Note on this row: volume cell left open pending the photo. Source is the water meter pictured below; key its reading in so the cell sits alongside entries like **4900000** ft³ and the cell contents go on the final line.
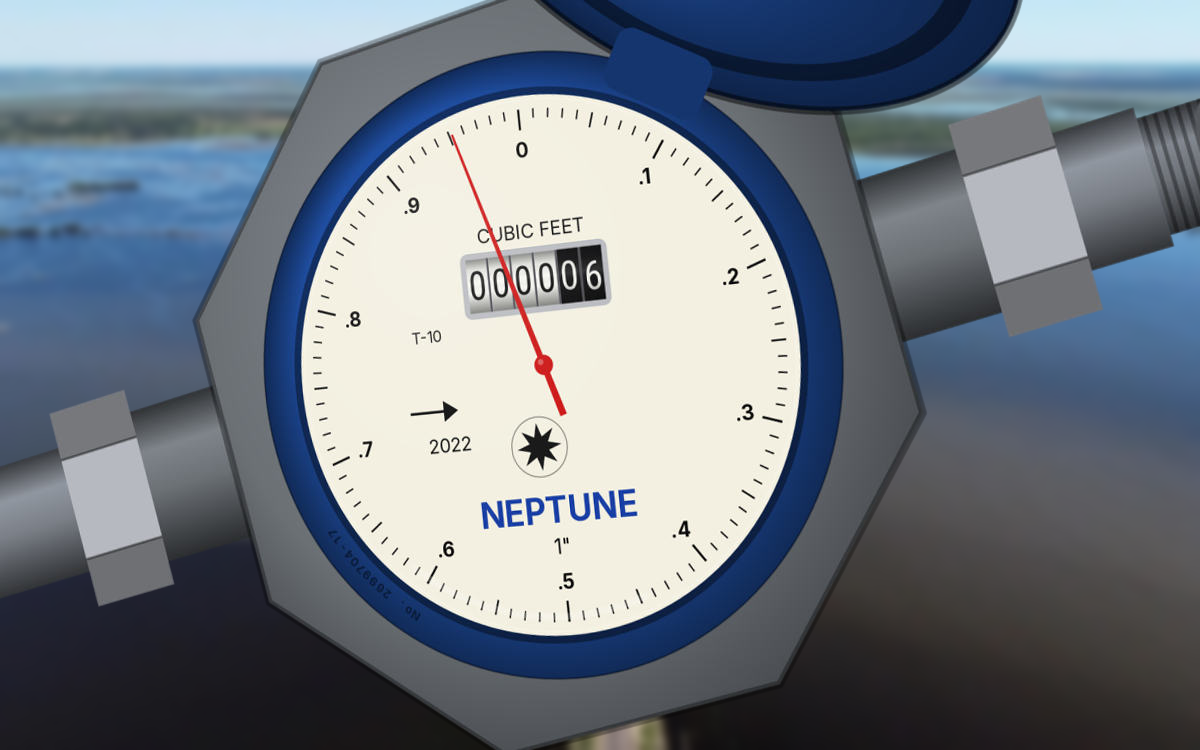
**5.95** ft³
